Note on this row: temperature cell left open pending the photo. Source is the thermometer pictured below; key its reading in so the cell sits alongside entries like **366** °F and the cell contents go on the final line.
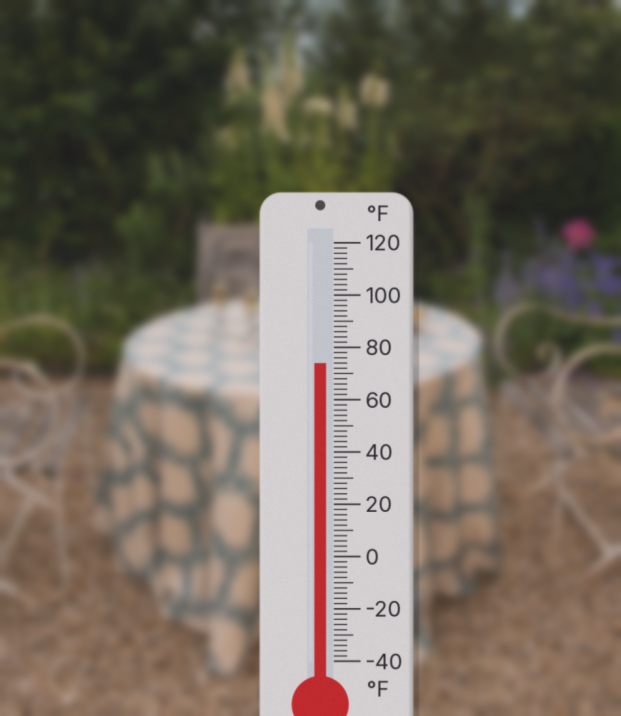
**74** °F
